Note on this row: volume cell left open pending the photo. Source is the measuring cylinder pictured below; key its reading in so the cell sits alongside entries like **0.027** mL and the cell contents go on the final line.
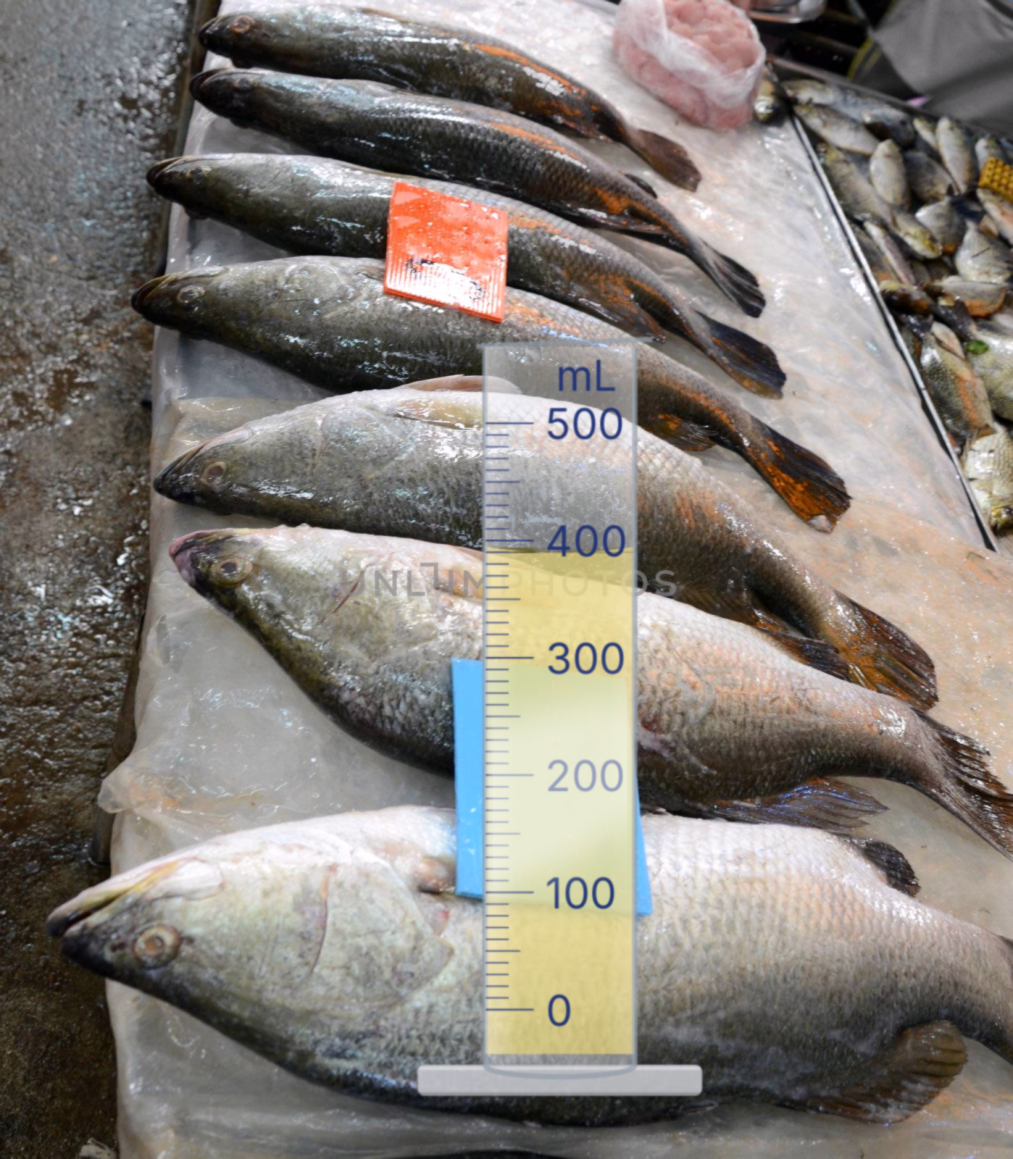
**390** mL
